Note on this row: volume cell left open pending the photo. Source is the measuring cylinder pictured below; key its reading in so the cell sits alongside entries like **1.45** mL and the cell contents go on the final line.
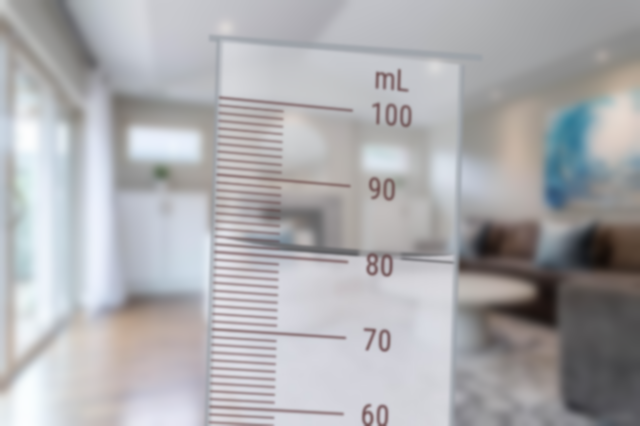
**81** mL
